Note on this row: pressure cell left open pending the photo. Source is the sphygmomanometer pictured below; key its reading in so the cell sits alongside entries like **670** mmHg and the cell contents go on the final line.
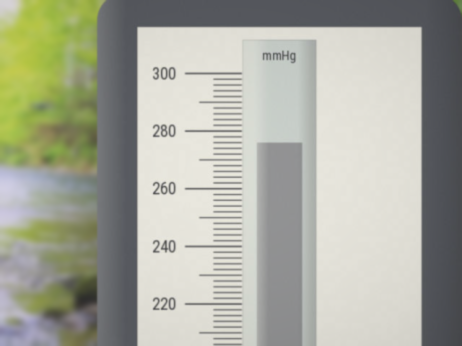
**276** mmHg
